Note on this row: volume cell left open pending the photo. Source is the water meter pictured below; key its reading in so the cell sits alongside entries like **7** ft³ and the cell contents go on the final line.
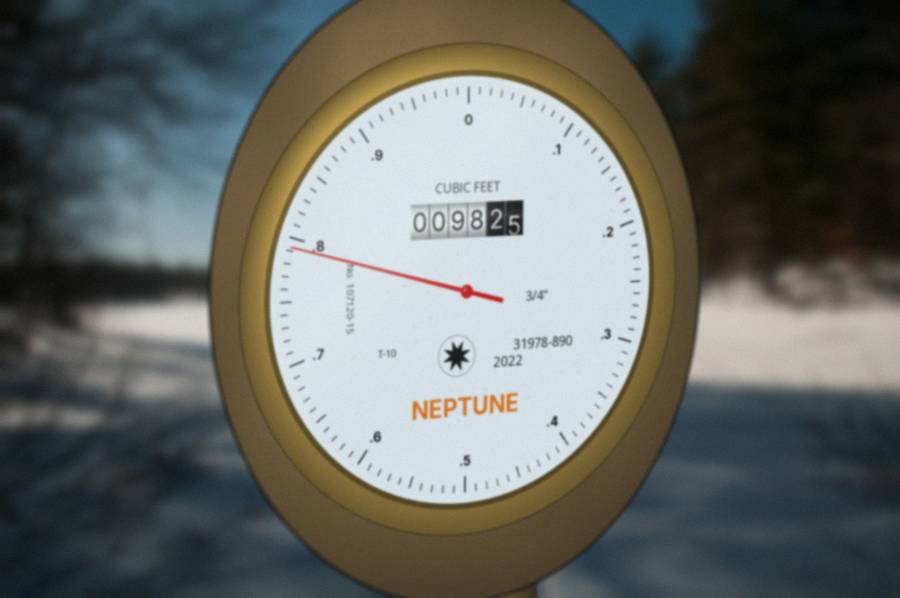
**9824.79** ft³
